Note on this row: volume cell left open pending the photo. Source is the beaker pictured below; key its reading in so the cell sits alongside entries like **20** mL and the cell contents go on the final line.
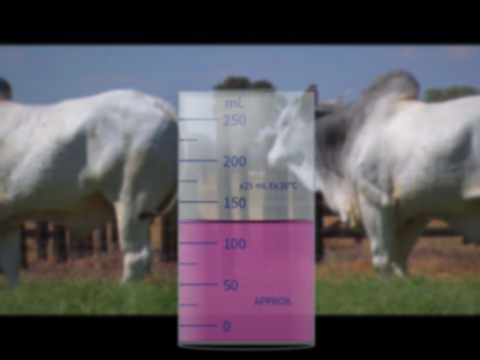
**125** mL
